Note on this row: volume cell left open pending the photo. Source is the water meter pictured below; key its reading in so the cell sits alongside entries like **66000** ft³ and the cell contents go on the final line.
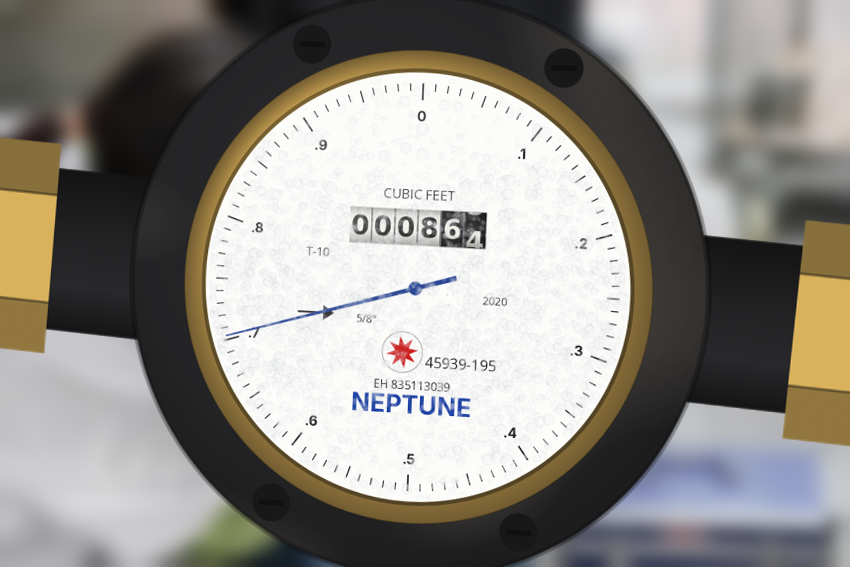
**863.70** ft³
